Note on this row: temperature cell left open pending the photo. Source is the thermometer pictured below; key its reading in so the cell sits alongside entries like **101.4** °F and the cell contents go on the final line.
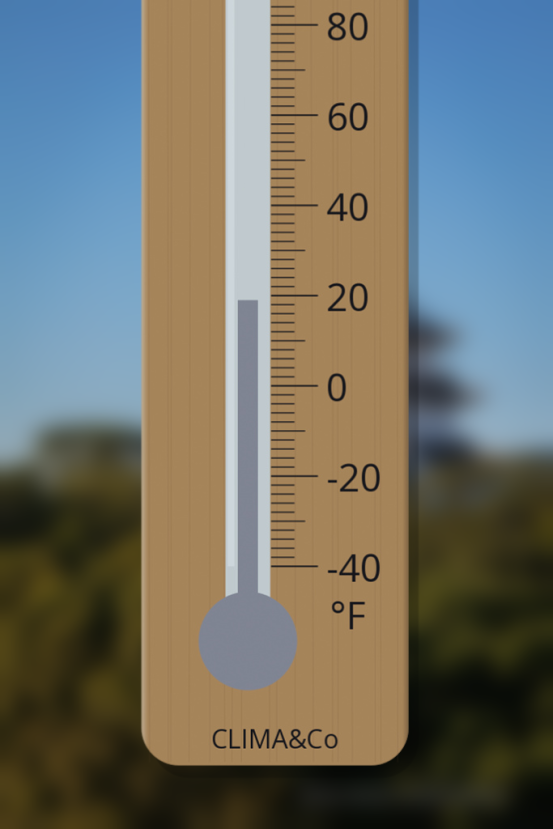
**19** °F
